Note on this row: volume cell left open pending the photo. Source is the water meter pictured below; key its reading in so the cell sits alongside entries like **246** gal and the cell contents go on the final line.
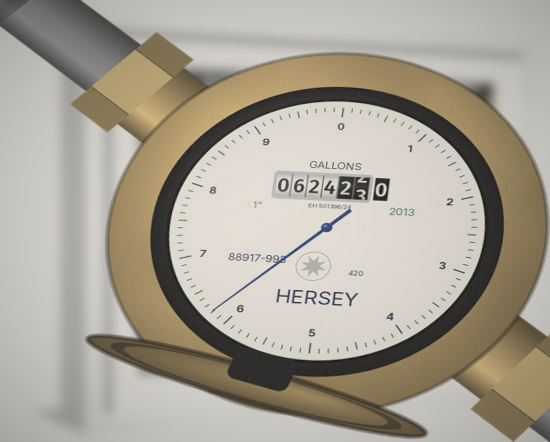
**624226.2** gal
